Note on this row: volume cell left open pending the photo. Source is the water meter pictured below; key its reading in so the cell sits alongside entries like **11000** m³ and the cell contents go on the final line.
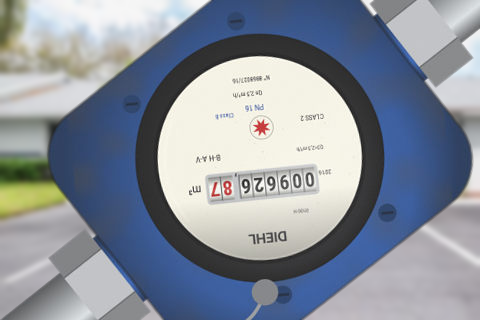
**9626.87** m³
